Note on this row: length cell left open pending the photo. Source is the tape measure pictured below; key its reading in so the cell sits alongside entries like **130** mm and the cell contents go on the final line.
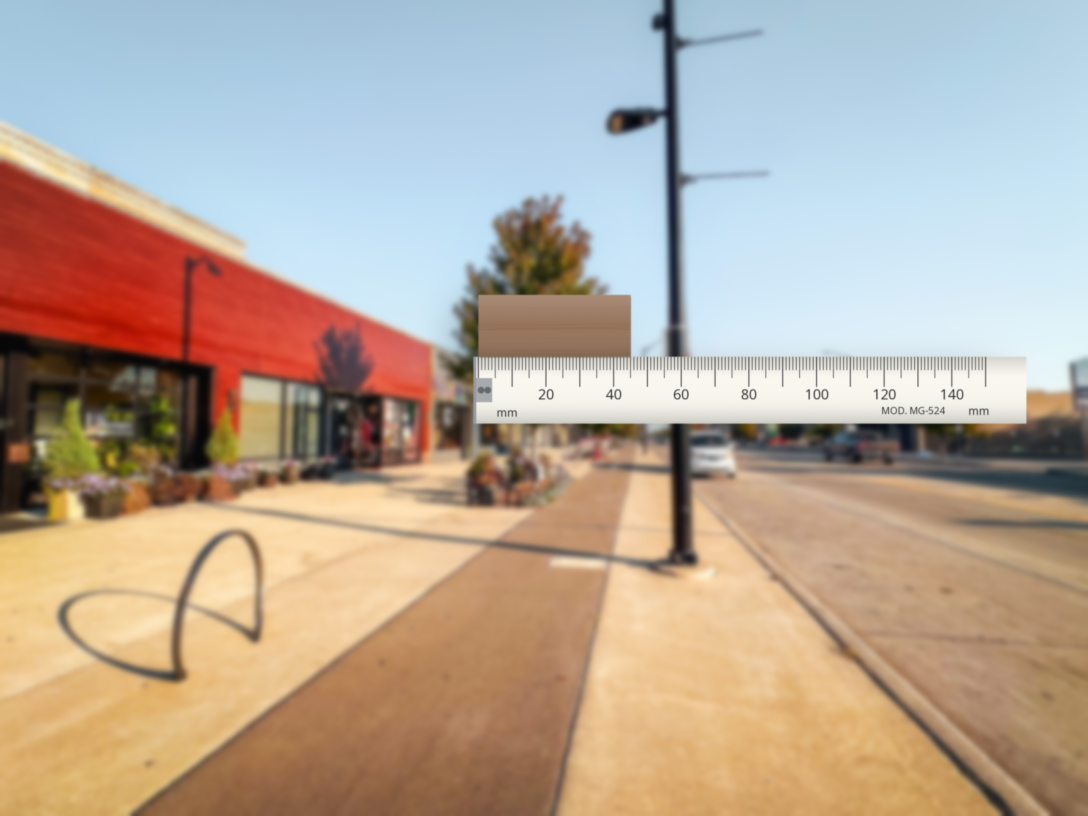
**45** mm
